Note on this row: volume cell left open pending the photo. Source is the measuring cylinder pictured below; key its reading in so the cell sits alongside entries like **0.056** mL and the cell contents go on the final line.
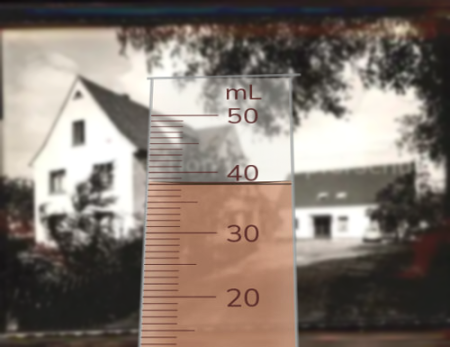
**38** mL
